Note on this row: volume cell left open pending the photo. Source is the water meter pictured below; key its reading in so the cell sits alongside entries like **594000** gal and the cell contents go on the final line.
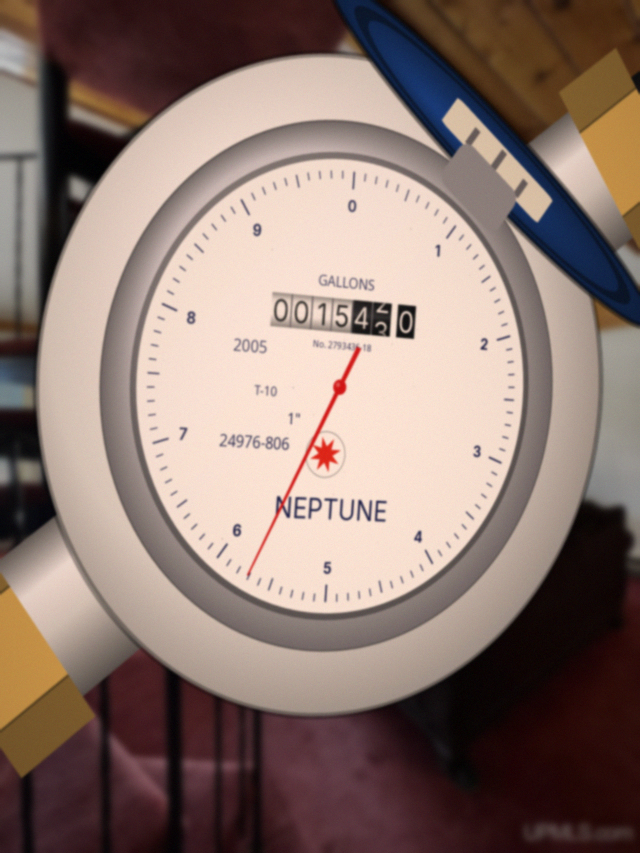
**15425.7** gal
